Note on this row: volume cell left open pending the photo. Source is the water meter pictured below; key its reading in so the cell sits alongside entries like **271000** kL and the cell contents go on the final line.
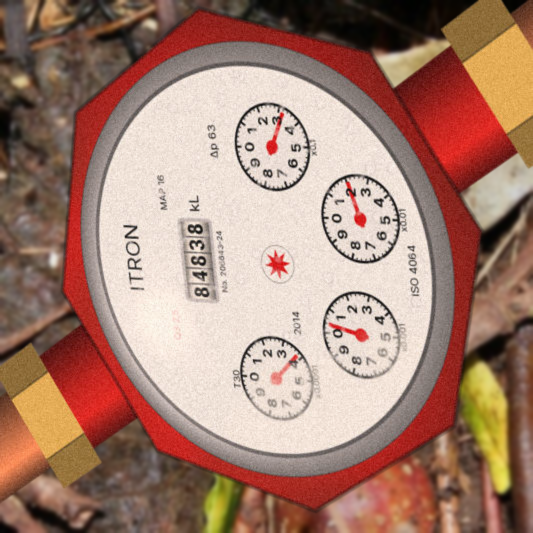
**84838.3203** kL
